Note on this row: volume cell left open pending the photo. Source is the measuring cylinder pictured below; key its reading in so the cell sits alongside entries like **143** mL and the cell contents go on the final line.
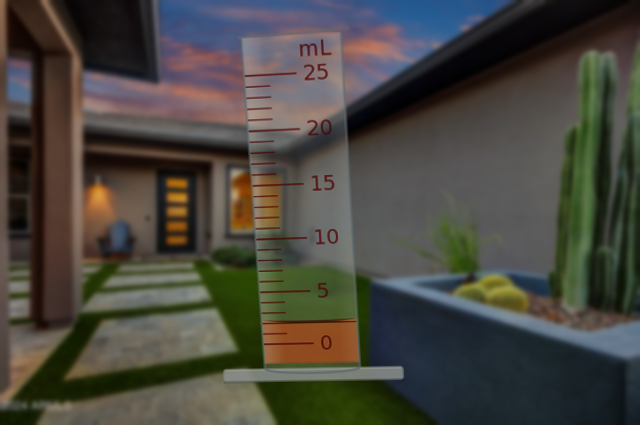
**2** mL
